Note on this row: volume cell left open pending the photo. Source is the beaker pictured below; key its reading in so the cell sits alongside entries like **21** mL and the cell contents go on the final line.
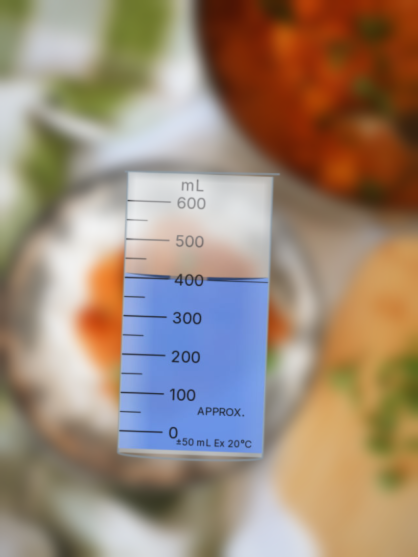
**400** mL
